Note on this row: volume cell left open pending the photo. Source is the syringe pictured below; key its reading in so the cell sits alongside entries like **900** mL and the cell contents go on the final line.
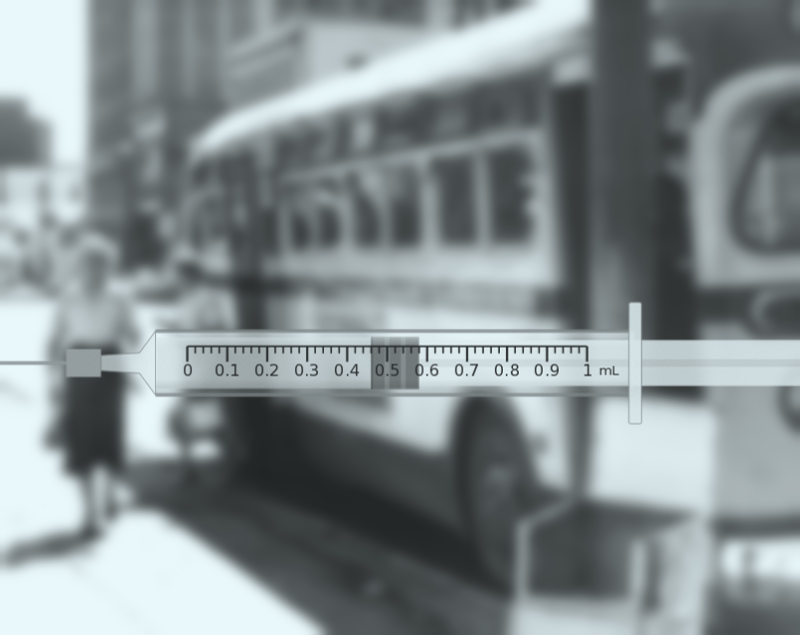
**0.46** mL
